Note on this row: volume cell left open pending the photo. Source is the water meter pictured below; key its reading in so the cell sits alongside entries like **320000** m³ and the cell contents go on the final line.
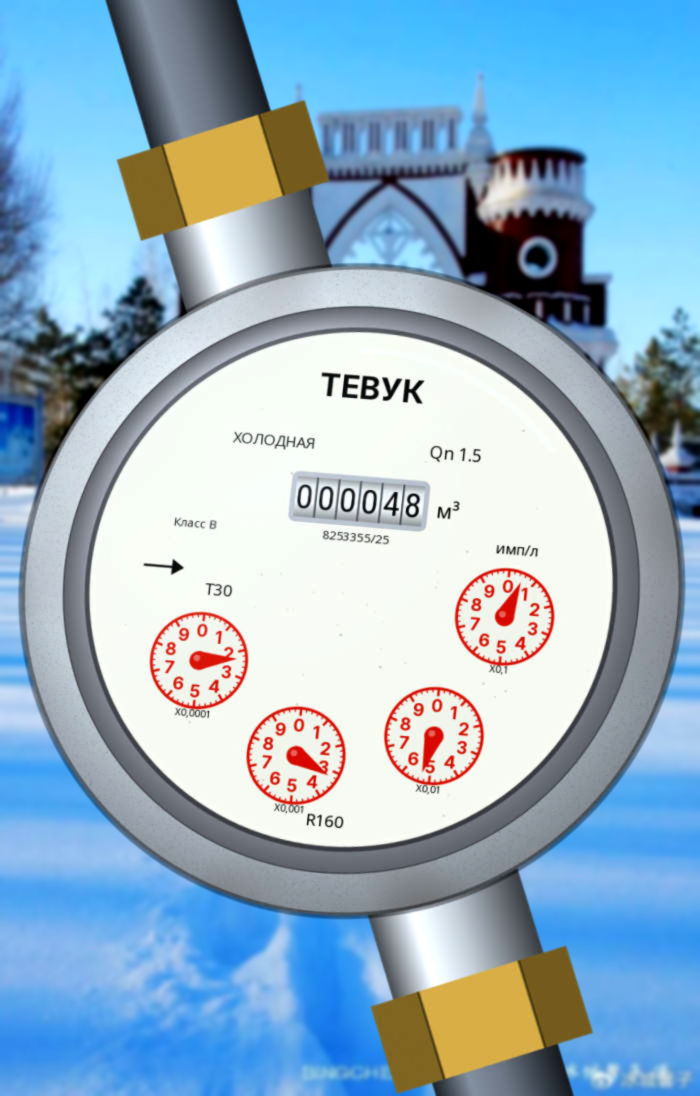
**48.0532** m³
